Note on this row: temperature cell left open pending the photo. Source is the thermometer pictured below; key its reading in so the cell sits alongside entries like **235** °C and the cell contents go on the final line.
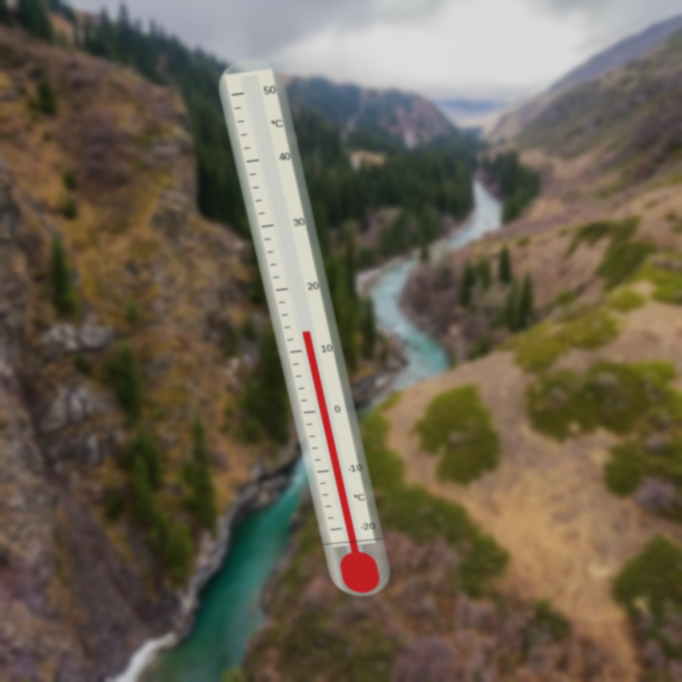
**13** °C
